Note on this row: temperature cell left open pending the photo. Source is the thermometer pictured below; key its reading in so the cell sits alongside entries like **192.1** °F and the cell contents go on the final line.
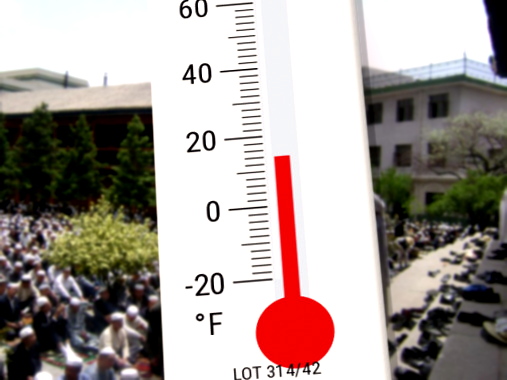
**14** °F
